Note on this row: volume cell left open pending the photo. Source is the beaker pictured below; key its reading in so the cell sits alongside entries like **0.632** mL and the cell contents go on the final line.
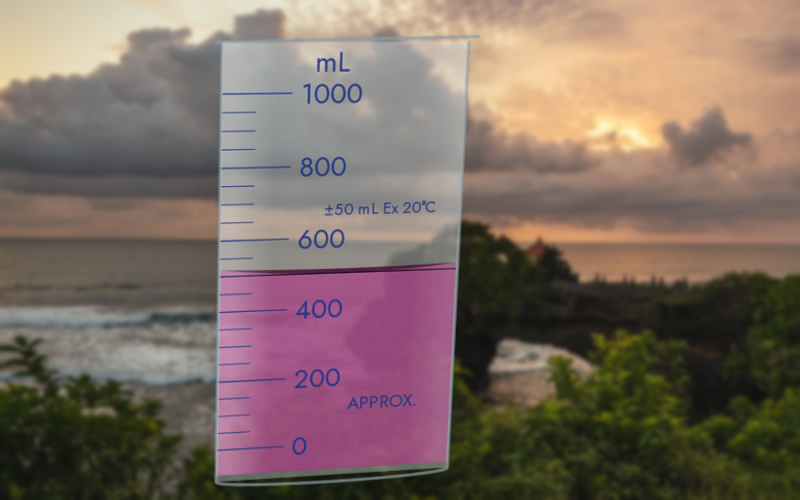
**500** mL
